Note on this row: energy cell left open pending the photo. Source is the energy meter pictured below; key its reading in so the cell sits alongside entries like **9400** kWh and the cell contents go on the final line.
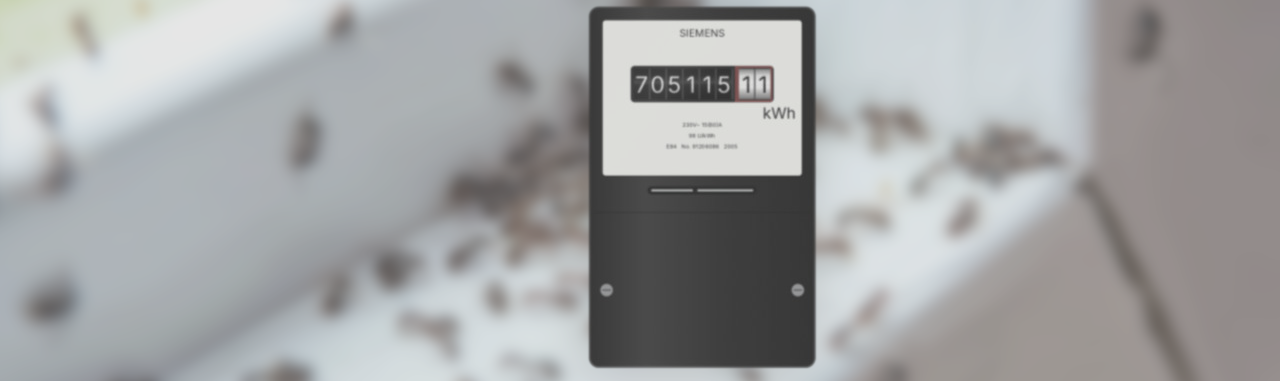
**705115.11** kWh
